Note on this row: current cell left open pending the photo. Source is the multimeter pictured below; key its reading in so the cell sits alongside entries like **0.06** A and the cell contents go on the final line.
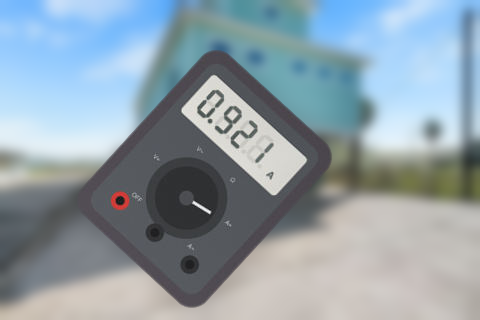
**0.921** A
